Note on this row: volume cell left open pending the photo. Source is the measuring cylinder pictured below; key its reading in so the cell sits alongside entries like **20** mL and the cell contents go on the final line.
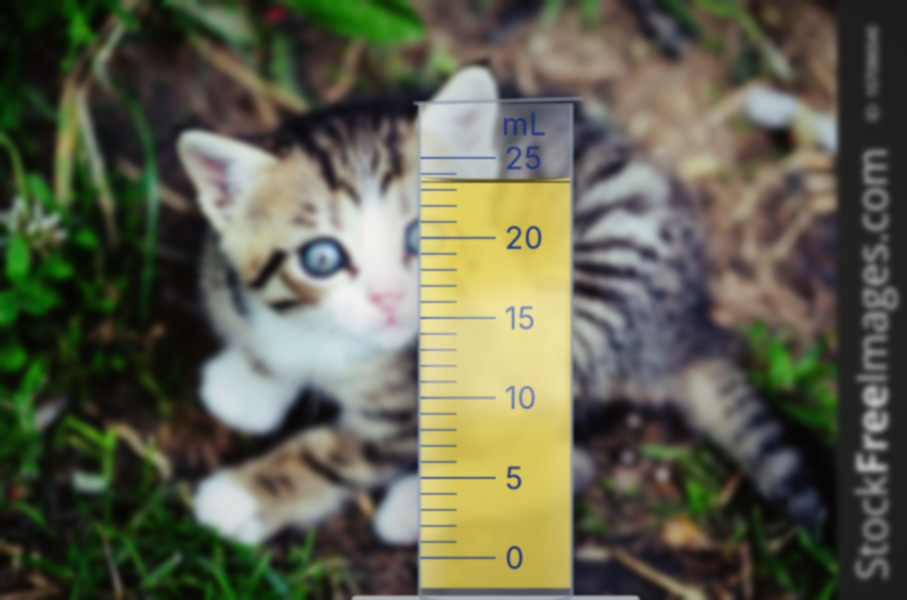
**23.5** mL
